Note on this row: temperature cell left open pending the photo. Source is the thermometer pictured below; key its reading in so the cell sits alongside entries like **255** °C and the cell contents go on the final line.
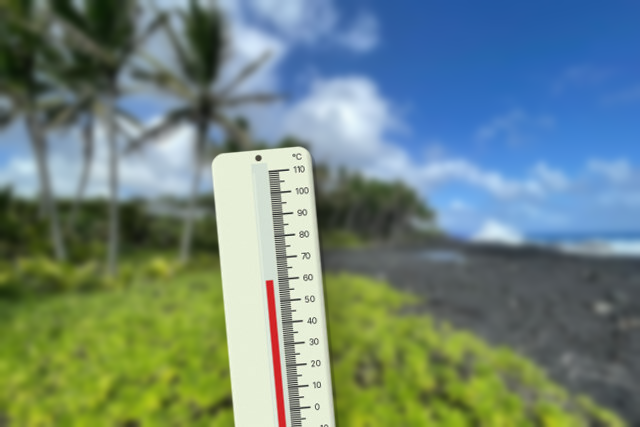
**60** °C
